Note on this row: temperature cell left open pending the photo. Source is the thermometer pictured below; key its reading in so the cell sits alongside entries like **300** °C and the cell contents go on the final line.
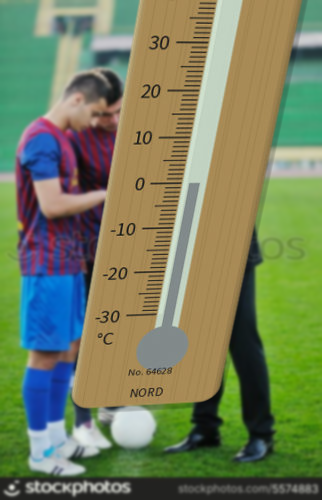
**0** °C
